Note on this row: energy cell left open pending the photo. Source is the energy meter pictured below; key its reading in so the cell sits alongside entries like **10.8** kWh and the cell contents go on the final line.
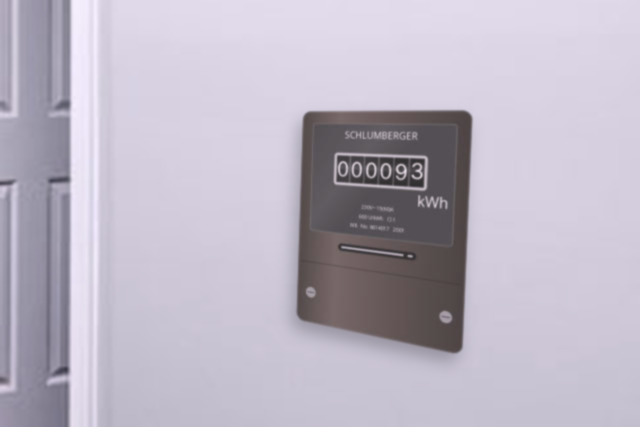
**93** kWh
